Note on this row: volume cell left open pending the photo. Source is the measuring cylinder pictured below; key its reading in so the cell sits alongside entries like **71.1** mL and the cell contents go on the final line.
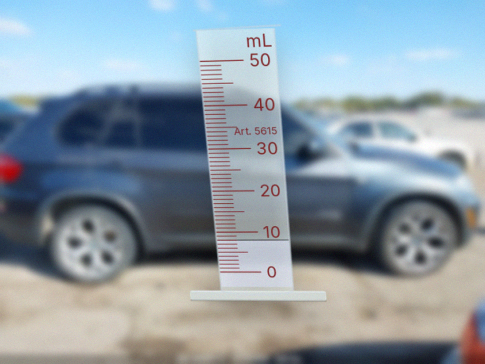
**8** mL
